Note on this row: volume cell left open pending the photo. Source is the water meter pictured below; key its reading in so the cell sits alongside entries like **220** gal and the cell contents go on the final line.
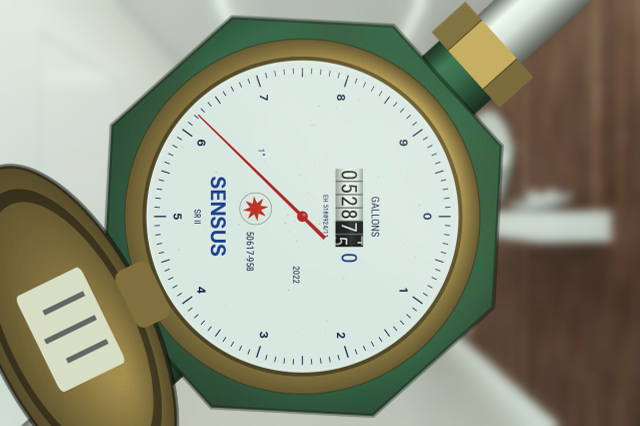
**528746.2** gal
